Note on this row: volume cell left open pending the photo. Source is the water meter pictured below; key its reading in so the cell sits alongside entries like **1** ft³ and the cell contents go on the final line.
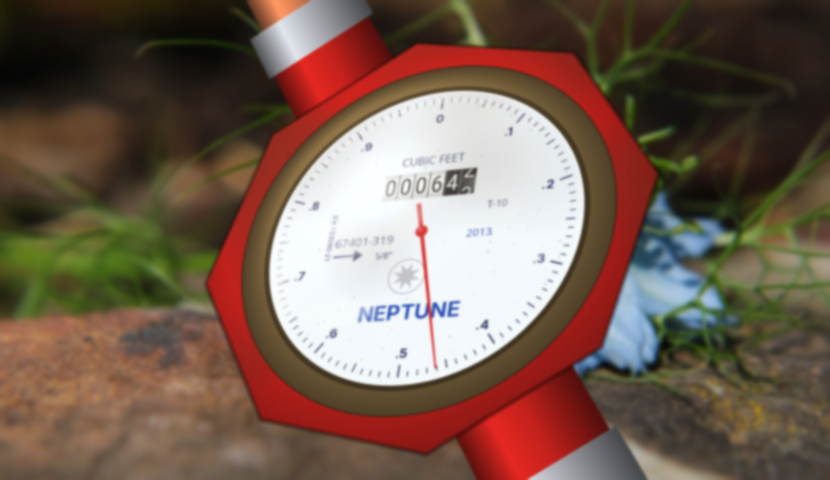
**642.46** ft³
